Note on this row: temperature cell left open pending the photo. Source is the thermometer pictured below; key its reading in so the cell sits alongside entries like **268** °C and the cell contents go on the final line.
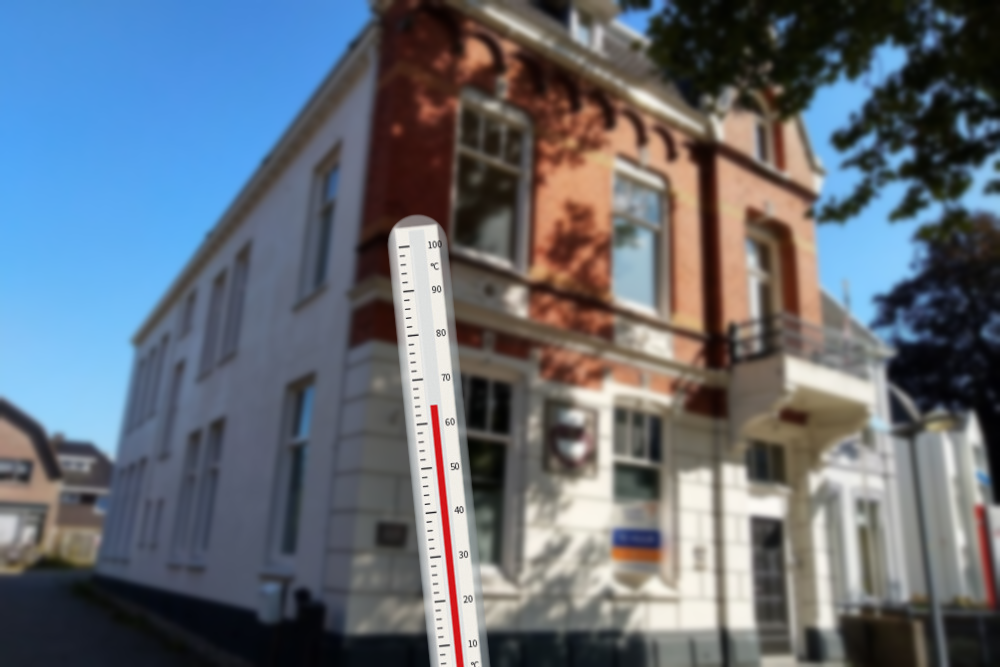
**64** °C
